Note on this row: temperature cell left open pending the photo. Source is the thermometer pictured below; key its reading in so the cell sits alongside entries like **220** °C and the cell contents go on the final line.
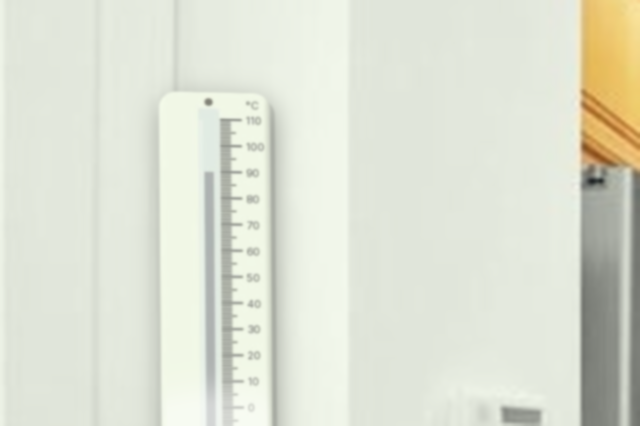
**90** °C
